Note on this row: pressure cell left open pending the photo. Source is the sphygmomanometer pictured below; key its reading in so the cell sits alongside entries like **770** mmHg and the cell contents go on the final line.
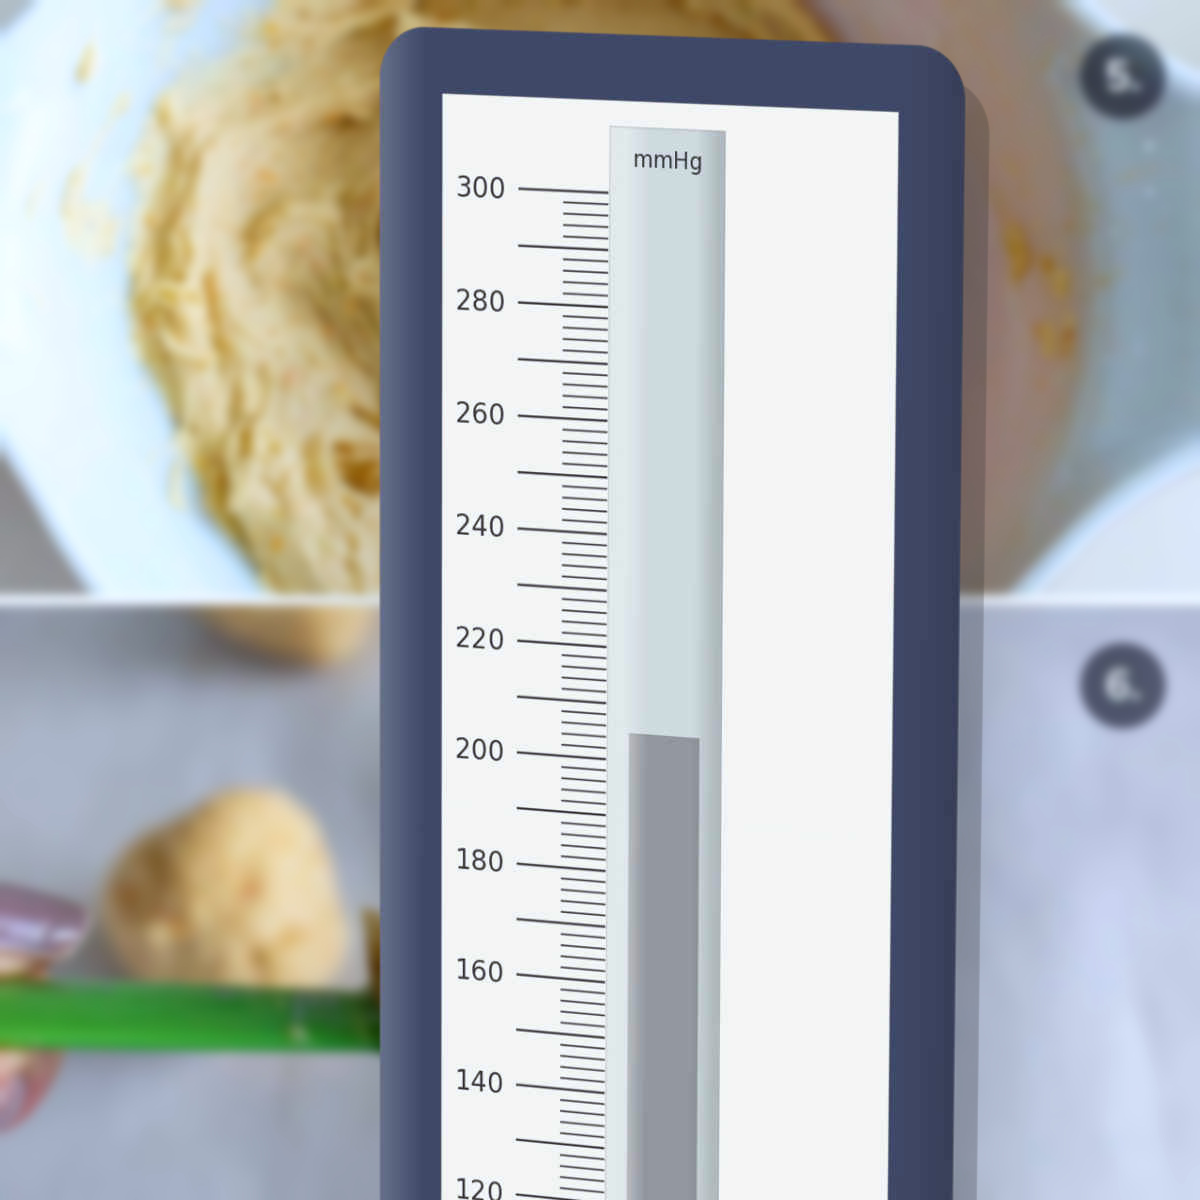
**205** mmHg
